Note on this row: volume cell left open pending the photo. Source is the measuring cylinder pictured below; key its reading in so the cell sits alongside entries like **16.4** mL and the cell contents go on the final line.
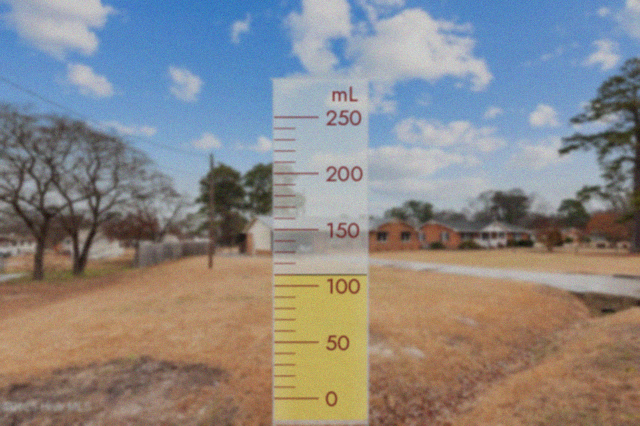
**110** mL
